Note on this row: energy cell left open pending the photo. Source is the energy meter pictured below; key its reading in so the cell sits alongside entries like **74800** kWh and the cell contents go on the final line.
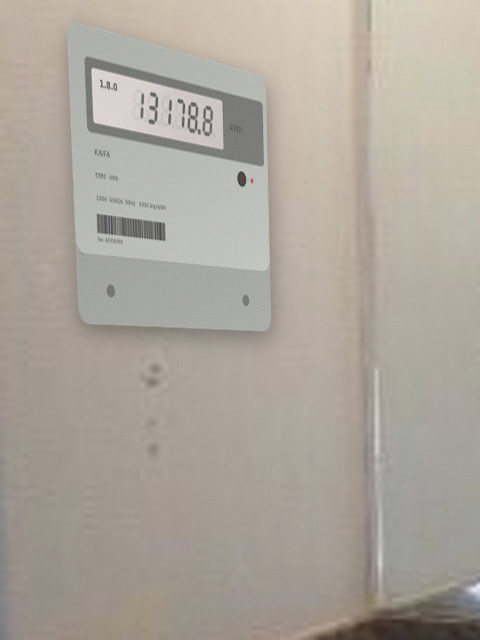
**13178.8** kWh
